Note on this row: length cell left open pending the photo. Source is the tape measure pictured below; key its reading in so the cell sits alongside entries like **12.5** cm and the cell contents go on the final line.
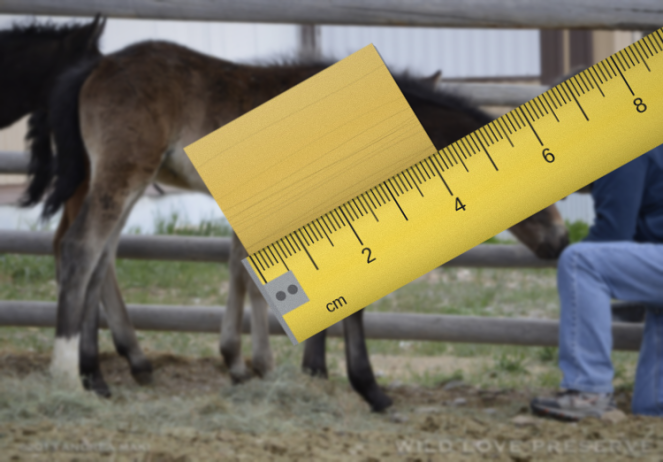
**4.2** cm
